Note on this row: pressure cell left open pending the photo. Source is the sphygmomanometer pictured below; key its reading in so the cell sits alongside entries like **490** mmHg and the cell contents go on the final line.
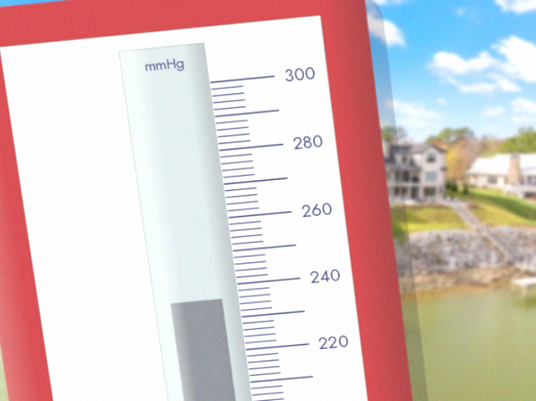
**236** mmHg
